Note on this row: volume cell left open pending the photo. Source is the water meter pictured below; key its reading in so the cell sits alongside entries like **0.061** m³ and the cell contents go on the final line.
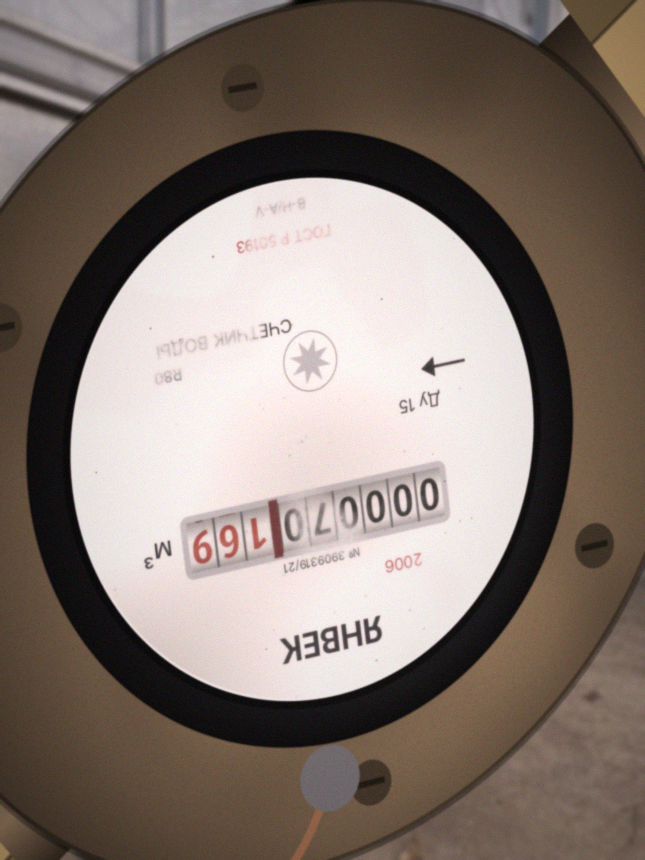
**70.169** m³
